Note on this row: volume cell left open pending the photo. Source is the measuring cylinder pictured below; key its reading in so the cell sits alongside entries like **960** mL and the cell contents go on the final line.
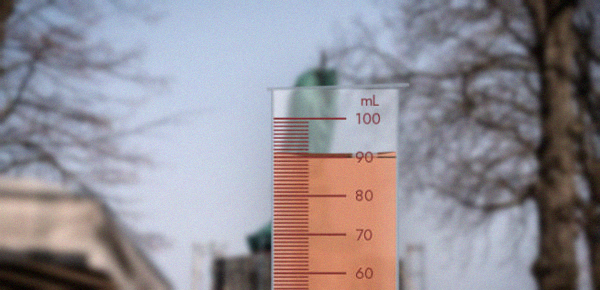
**90** mL
